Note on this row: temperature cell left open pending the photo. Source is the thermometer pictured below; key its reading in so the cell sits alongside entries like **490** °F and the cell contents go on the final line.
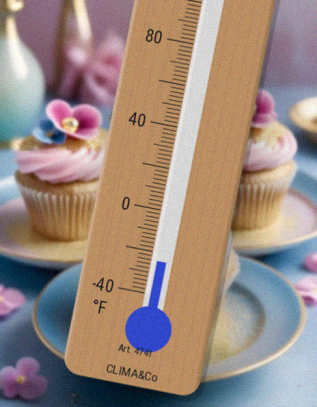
**-24** °F
